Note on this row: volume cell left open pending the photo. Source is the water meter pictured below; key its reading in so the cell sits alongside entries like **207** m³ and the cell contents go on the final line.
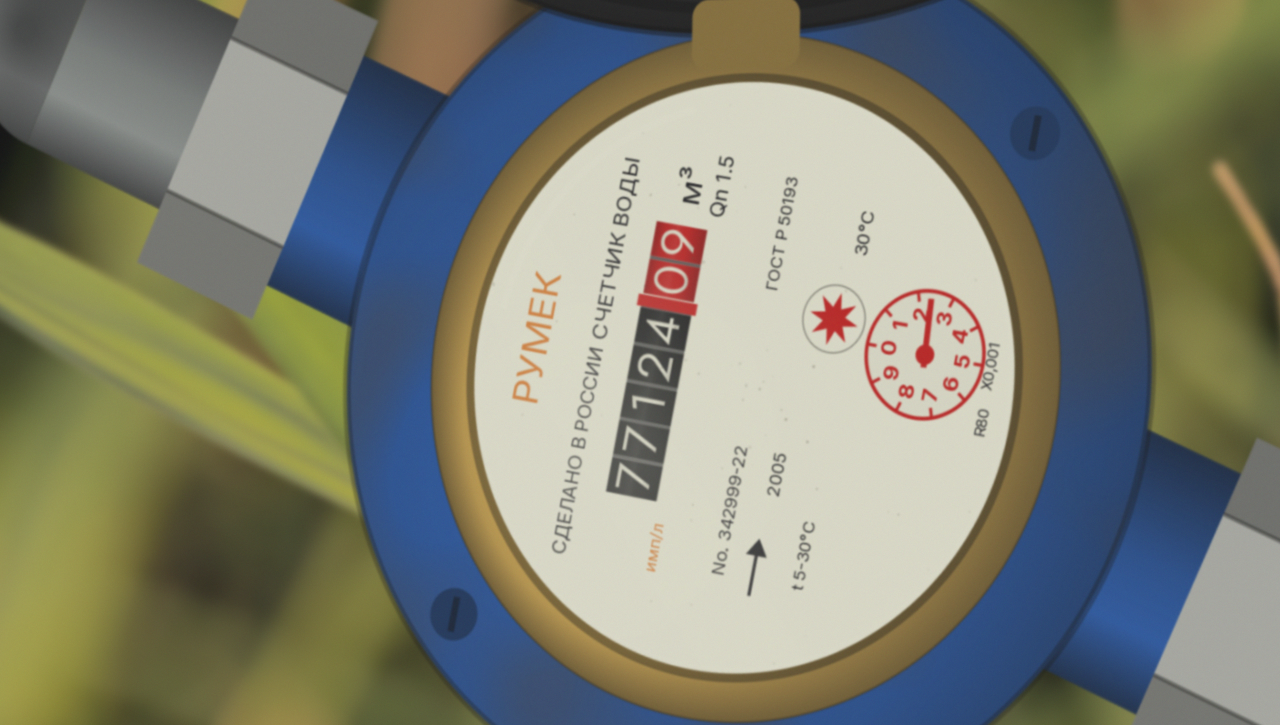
**77124.092** m³
